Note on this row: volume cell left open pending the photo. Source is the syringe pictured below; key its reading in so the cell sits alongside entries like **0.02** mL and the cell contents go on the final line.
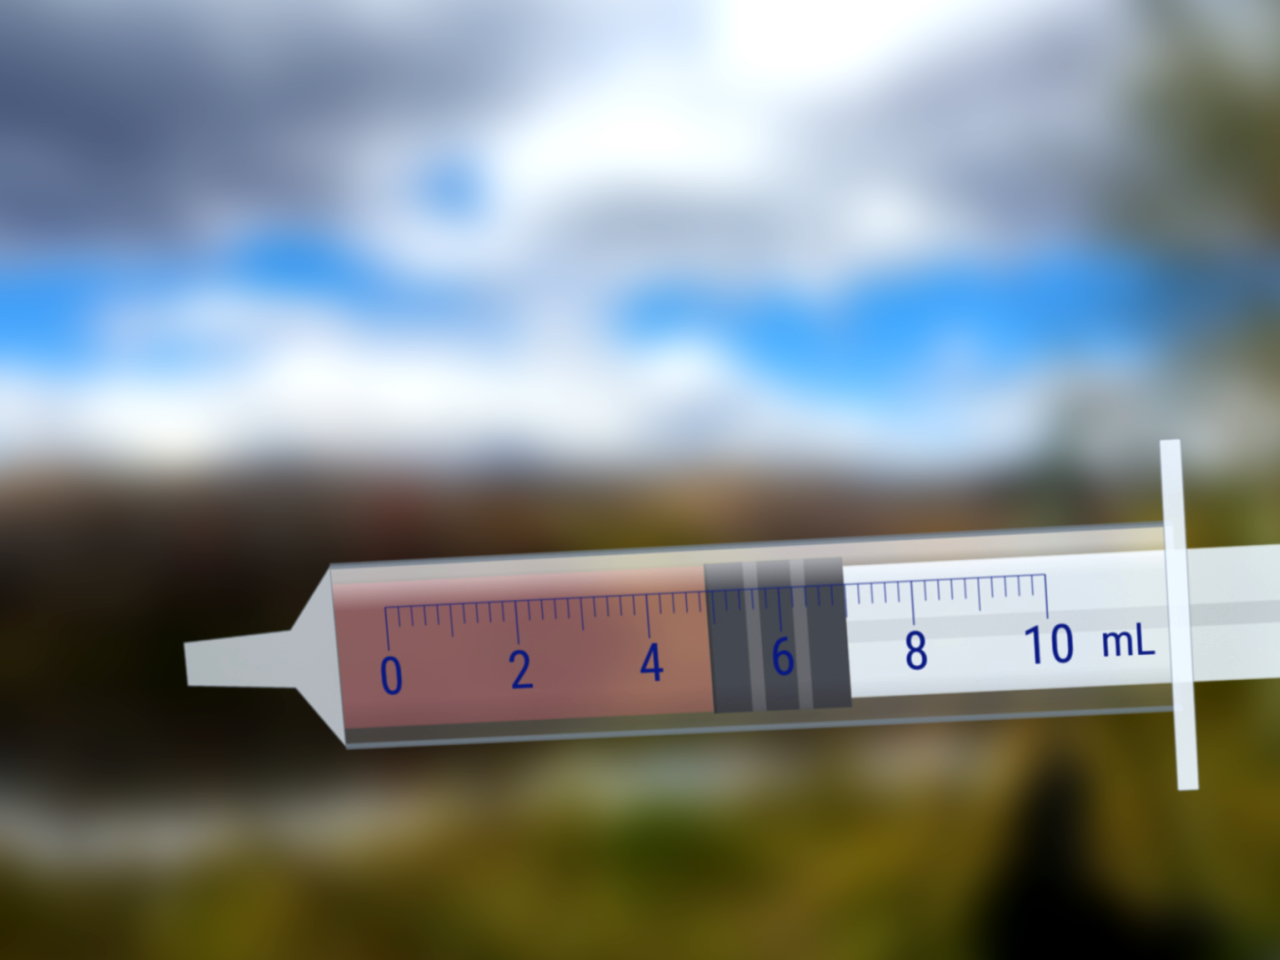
**4.9** mL
